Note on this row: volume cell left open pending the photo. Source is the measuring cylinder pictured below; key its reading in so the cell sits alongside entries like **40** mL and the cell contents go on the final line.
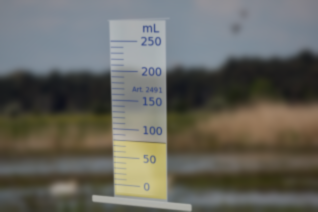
**80** mL
